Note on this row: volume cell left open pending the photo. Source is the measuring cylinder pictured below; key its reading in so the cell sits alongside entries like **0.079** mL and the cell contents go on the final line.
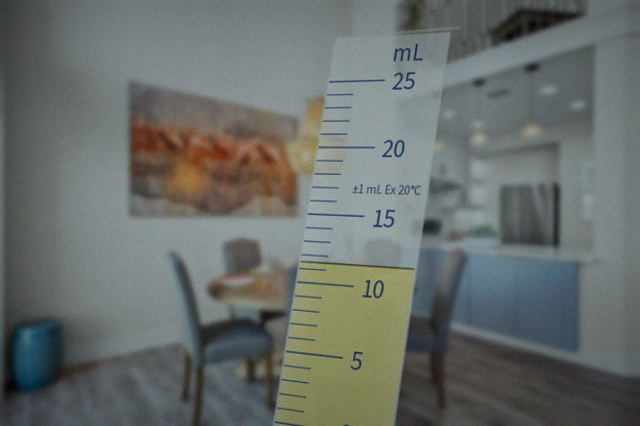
**11.5** mL
